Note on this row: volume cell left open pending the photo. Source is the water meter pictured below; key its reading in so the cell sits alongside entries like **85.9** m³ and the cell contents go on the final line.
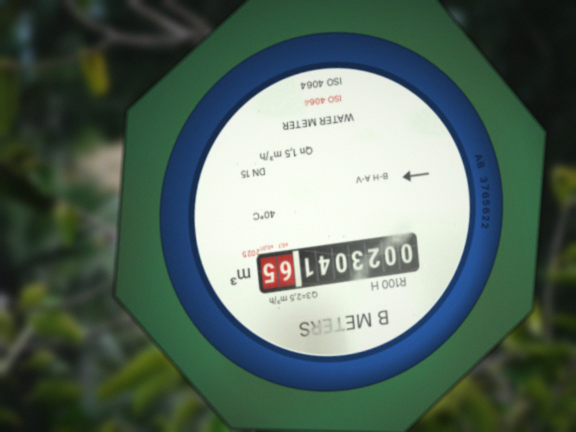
**23041.65** m³
